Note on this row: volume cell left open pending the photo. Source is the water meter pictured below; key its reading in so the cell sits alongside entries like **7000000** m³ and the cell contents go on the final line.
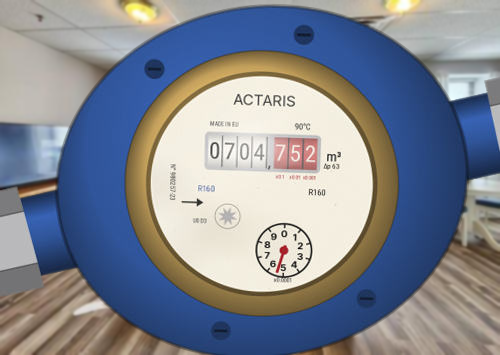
**704.7525** m³
